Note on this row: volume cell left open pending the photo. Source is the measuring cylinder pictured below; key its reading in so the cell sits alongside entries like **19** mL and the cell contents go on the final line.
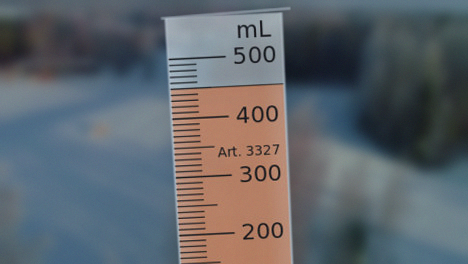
**450** mL
